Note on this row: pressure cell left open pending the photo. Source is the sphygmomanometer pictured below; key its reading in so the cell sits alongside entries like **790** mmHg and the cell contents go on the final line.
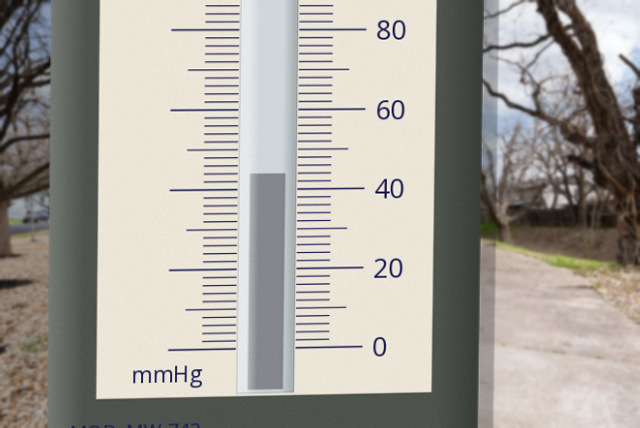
**44** mmHg
